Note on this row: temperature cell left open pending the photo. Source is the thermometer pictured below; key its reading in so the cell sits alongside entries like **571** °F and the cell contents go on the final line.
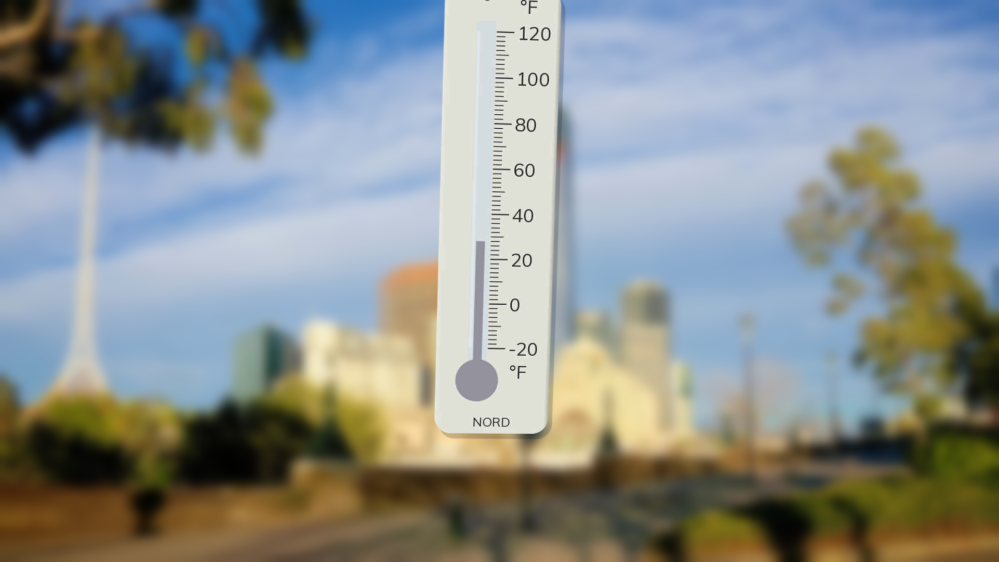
**28** °F
